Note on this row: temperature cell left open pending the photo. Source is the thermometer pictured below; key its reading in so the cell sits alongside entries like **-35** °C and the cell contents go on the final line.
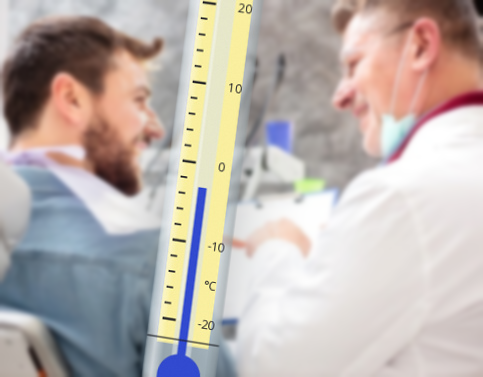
**-3** °C
